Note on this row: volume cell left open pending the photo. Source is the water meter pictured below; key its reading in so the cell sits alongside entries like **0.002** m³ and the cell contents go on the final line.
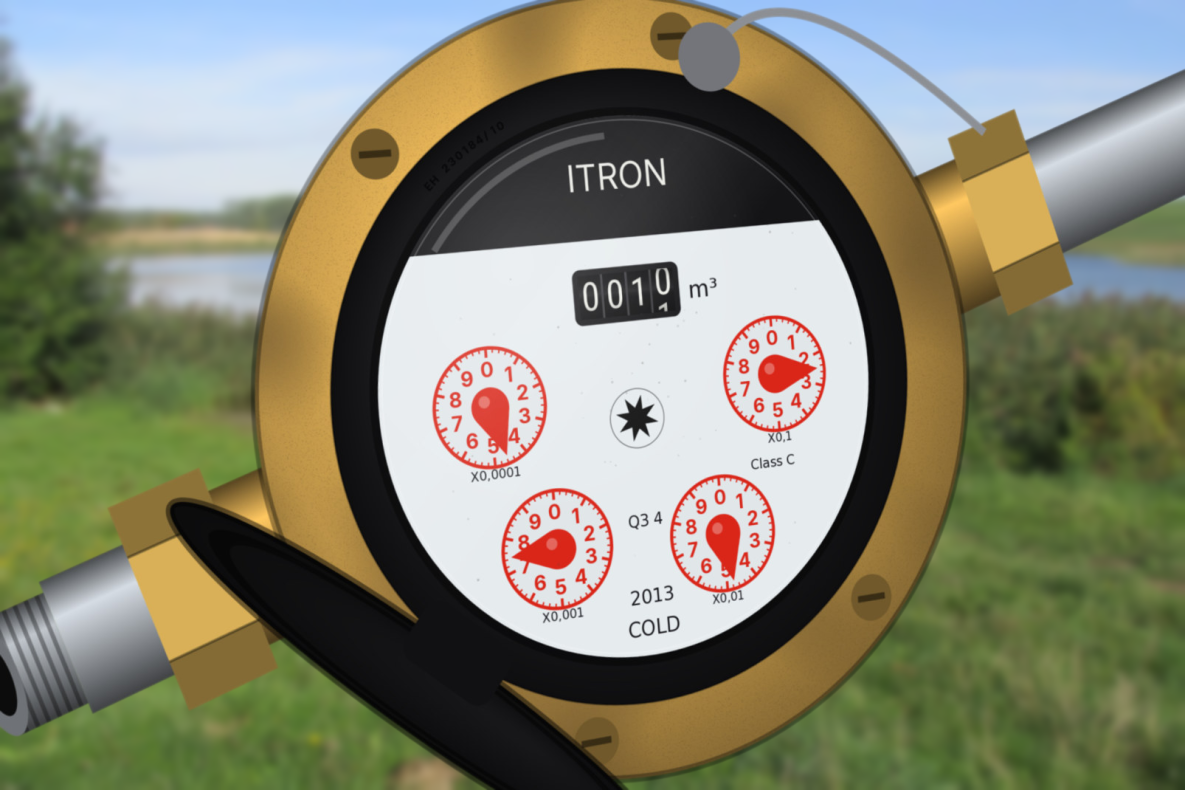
**10.2474** m³
